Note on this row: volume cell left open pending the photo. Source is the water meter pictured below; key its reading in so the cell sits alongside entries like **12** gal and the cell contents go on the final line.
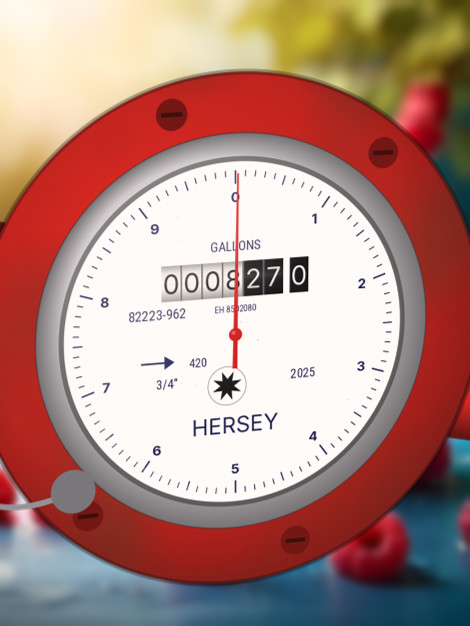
**8270.0** gal
